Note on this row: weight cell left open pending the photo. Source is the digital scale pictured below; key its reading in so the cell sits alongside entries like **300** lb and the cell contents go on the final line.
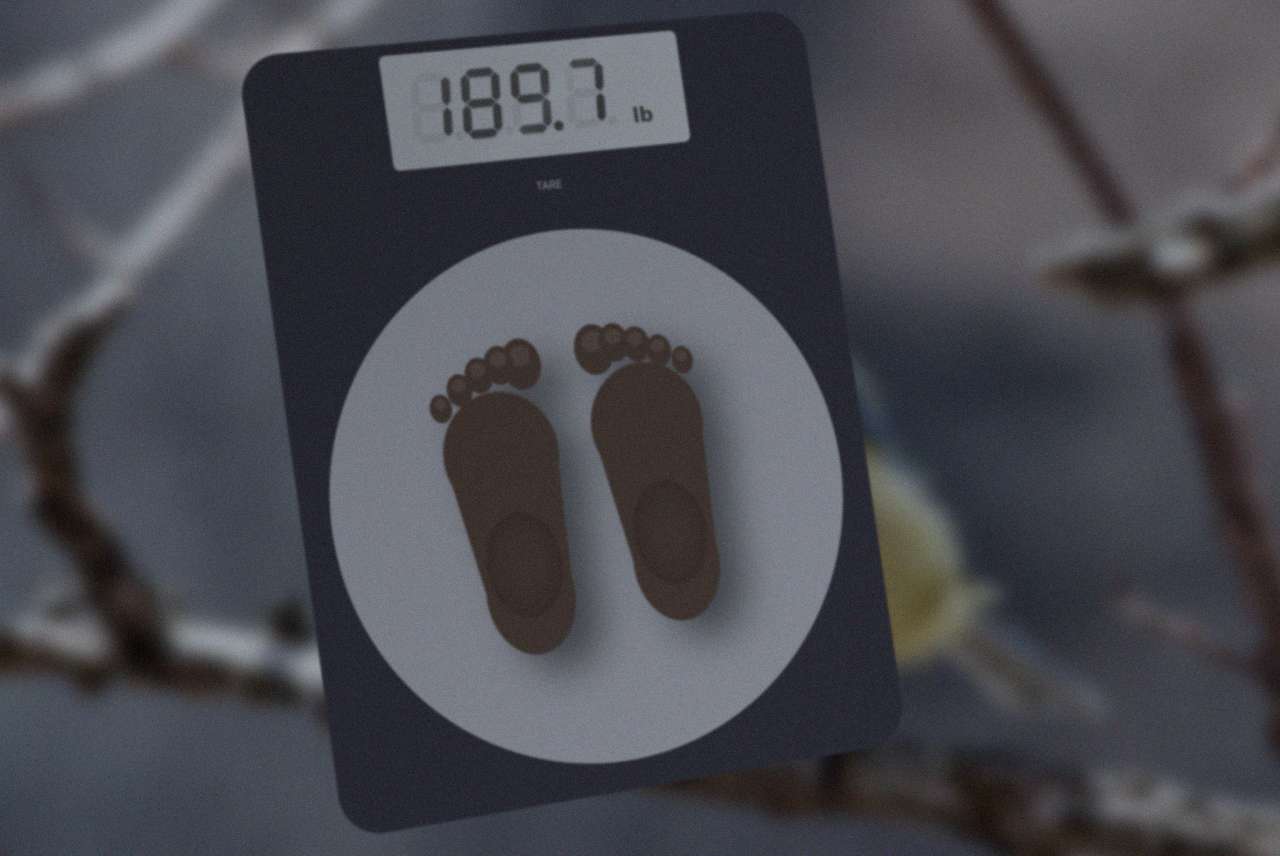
**189.7** lb
